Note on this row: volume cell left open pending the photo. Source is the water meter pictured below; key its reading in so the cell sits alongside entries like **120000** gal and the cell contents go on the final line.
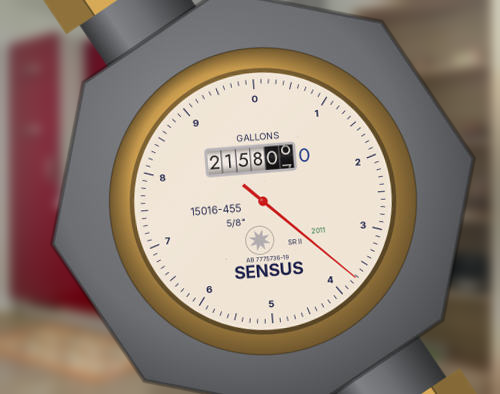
**2158063.7** gal
